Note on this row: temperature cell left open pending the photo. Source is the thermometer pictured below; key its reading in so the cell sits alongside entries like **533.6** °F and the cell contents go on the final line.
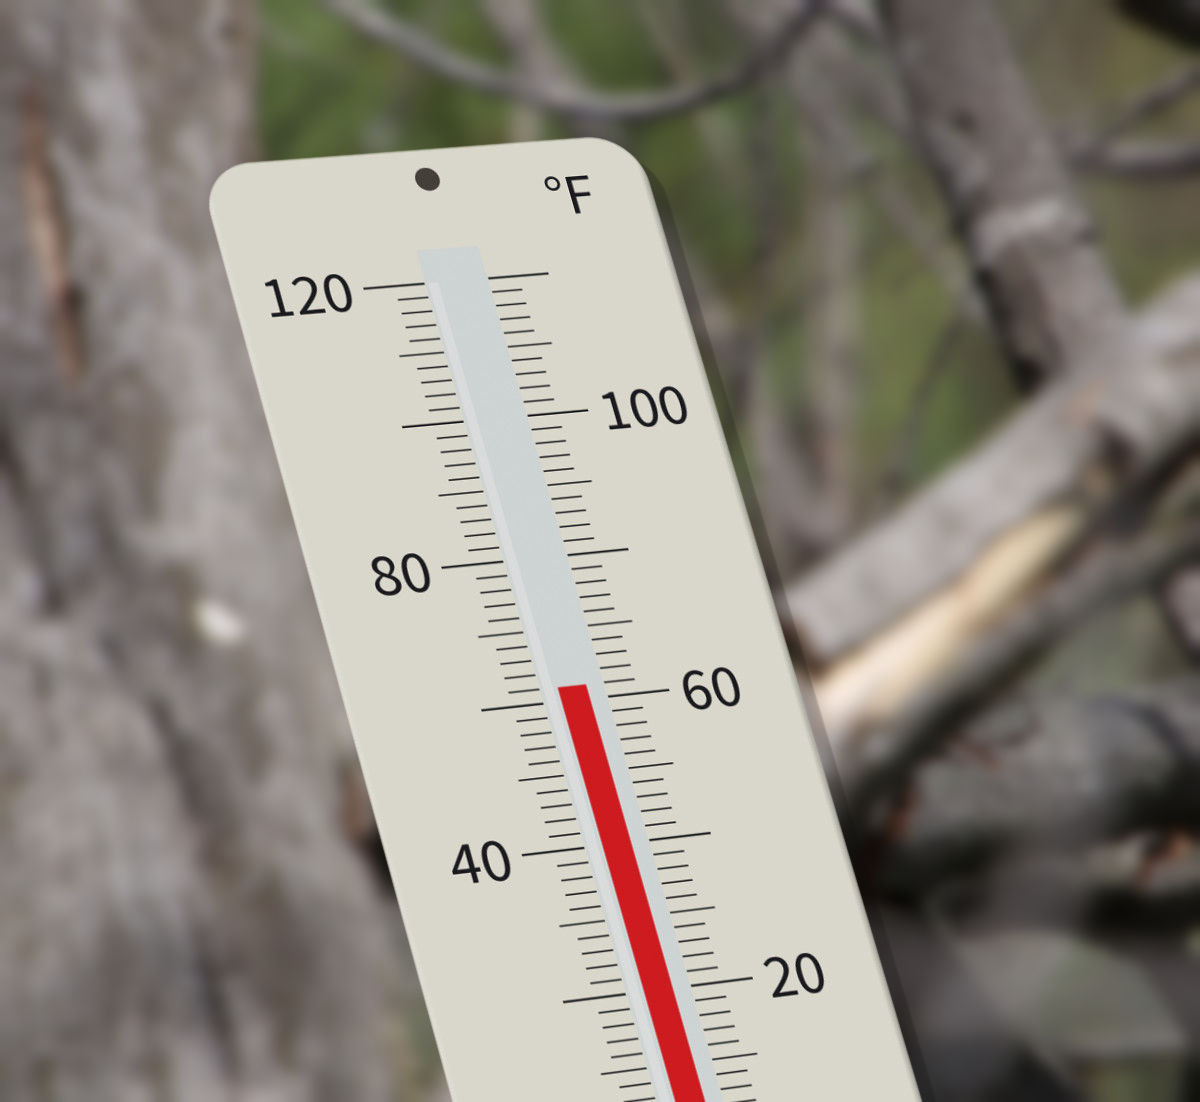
**62** °F
